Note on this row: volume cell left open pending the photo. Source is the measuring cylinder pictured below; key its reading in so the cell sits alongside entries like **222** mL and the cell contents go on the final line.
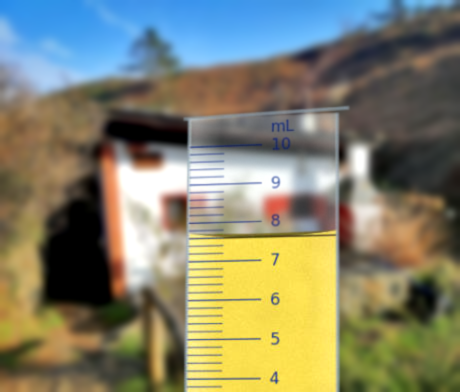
**7.6** mL
